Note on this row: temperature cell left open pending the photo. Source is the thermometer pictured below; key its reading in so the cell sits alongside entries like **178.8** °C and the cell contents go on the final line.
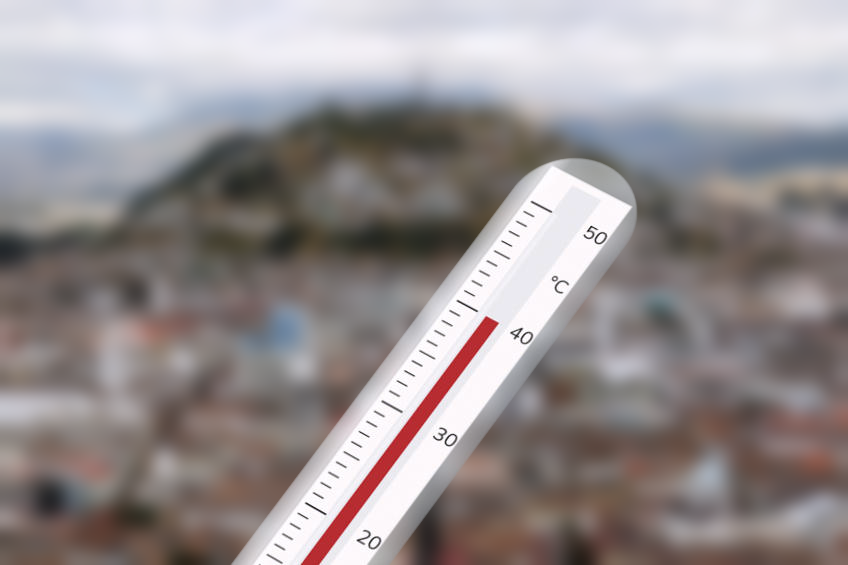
**40** °C
